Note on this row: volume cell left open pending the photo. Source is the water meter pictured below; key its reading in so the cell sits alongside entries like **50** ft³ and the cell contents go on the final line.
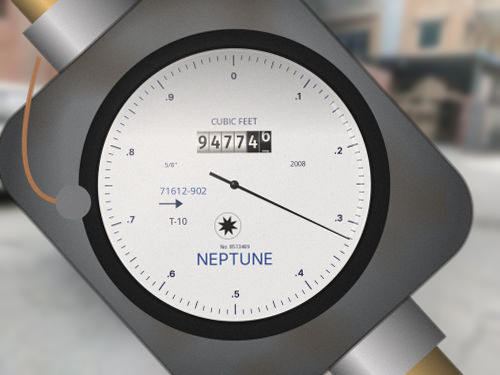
**947746.32** ft³
